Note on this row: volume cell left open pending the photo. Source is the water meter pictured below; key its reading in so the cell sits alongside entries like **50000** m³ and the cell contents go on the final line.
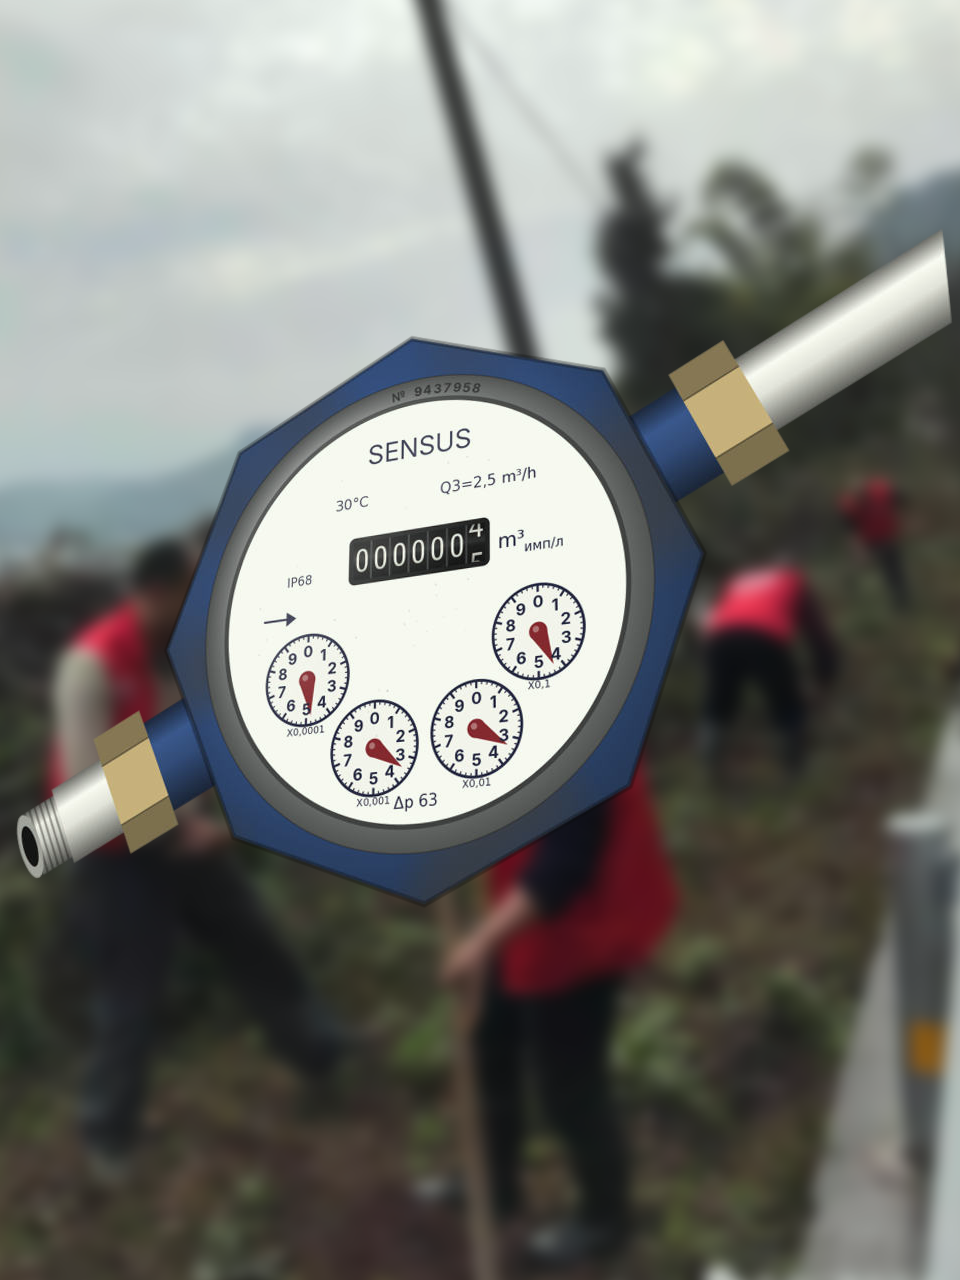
**4.4334** m³
